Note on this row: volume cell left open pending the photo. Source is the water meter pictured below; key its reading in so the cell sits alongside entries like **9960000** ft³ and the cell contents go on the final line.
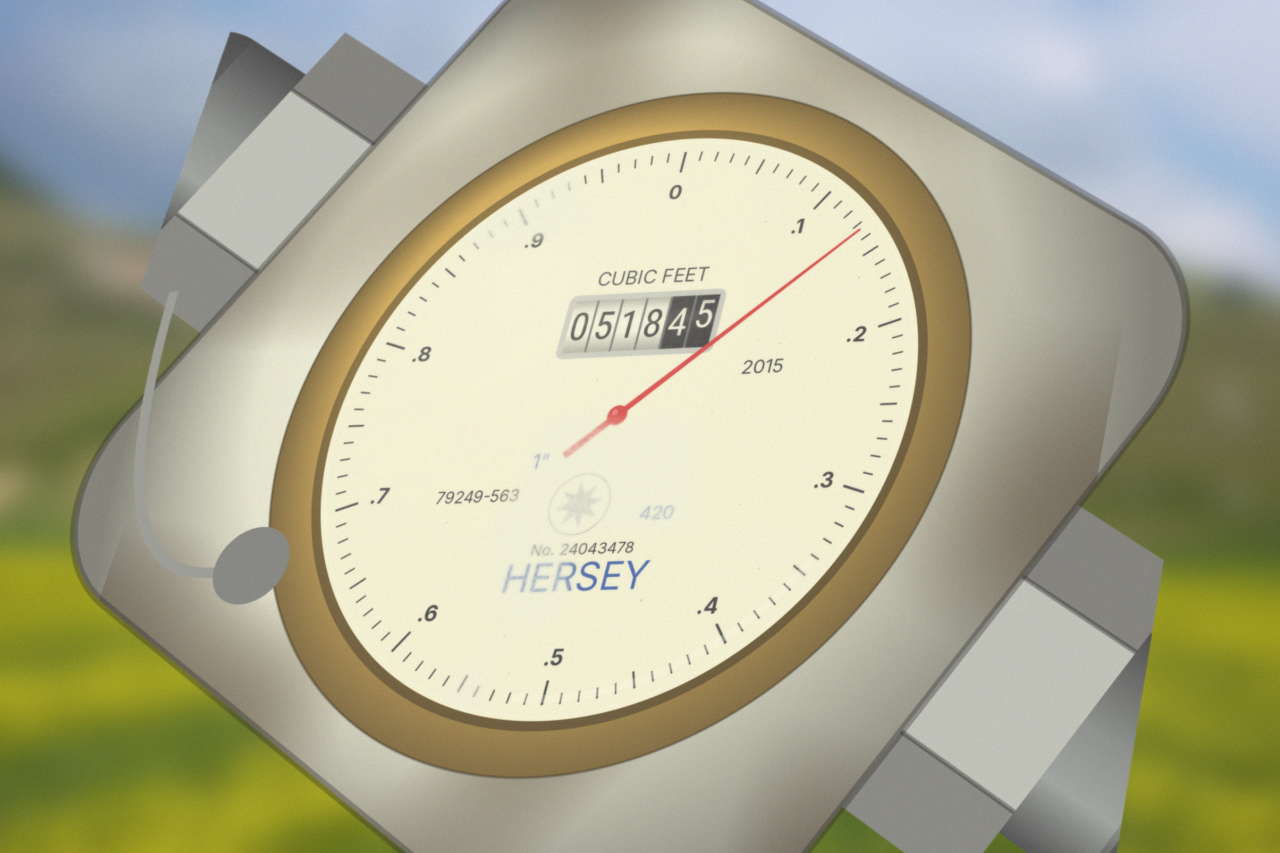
**51845.13** ft³
